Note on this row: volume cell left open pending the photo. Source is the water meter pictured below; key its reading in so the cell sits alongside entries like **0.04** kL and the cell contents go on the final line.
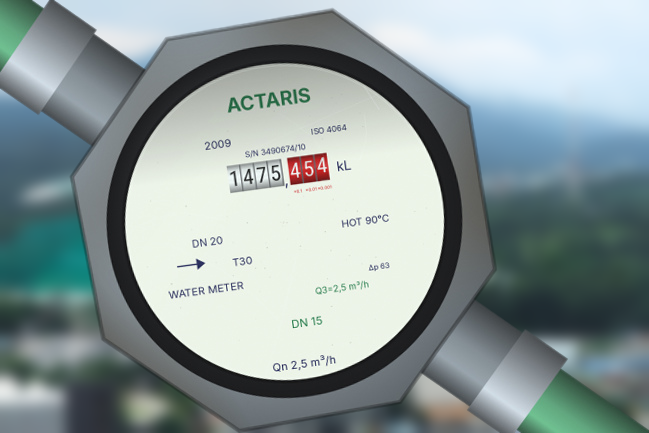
**1475.454** kL
